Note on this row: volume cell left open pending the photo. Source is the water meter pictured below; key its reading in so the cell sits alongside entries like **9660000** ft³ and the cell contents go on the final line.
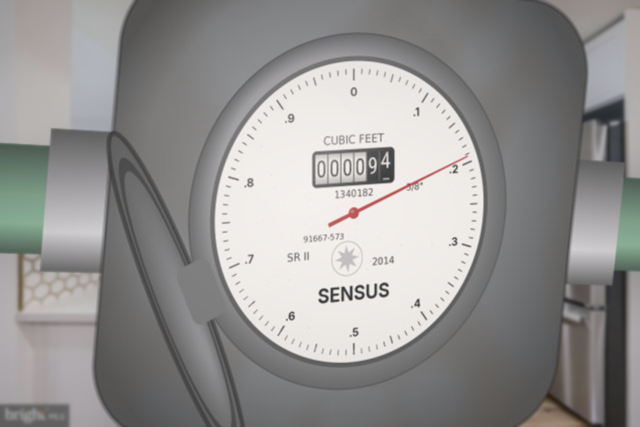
**94.19** ft³
